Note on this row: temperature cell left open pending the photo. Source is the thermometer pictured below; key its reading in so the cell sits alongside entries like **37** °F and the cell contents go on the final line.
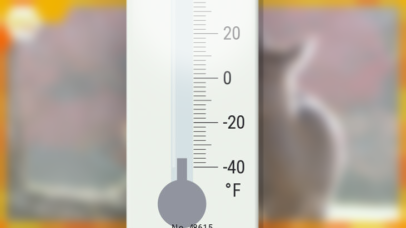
**-36** °F
